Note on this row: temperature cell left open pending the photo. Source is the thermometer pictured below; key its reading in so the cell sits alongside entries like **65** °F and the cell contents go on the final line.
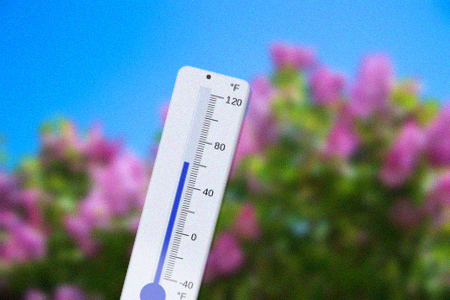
**60** °F
